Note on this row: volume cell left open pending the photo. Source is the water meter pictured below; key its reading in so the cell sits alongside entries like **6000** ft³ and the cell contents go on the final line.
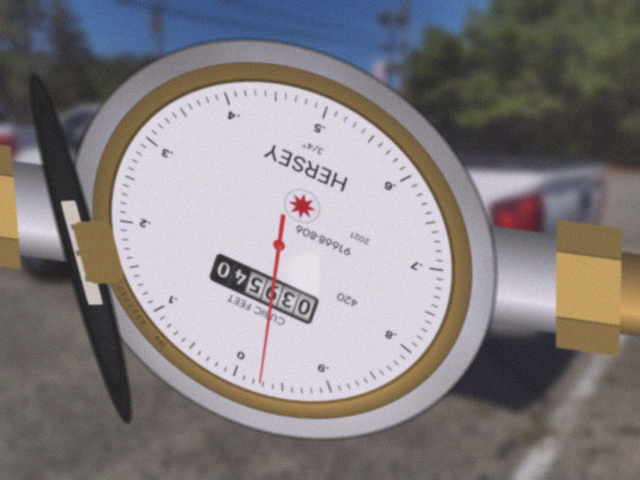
**39539.97** ft³
